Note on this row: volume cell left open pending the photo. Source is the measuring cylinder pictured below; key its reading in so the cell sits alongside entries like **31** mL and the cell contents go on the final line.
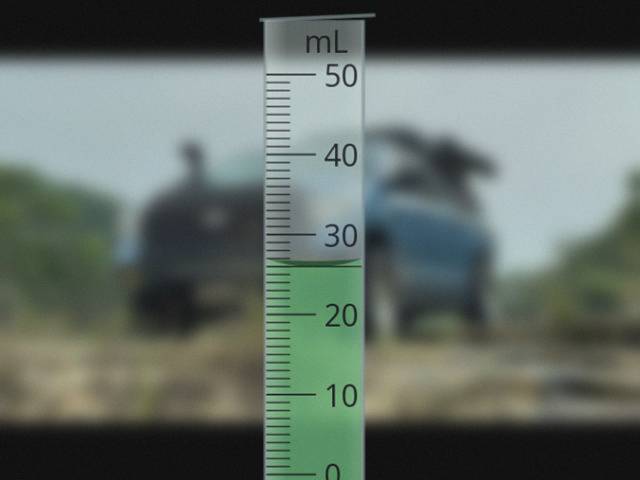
**26** mL
